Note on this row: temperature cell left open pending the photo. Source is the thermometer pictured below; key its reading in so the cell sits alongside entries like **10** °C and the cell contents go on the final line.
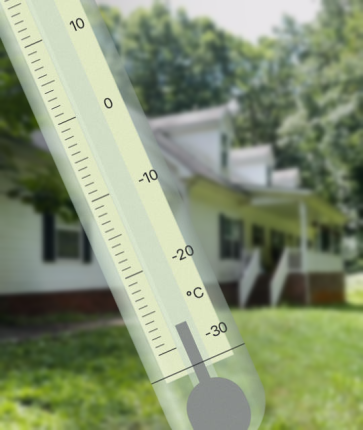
**-27.5** °C
